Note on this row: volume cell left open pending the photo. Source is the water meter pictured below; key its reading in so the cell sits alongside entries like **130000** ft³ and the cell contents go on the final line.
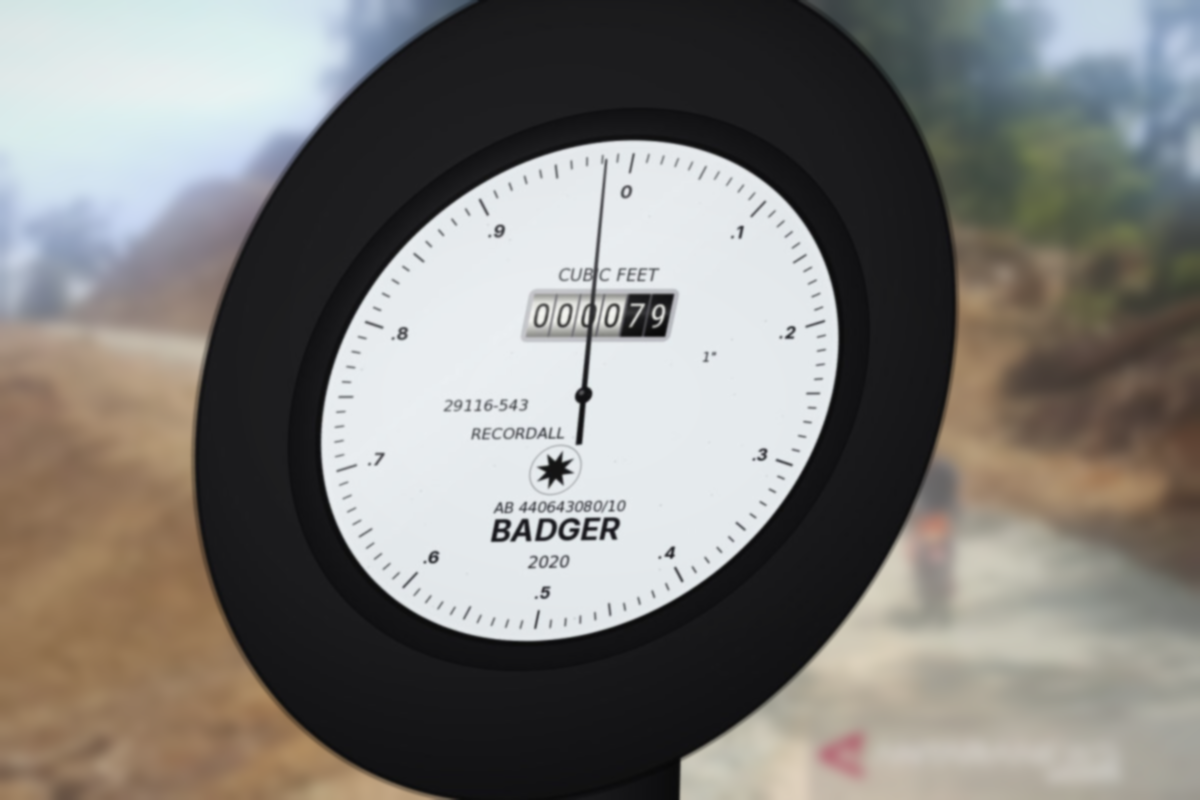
**78.98** ft³
